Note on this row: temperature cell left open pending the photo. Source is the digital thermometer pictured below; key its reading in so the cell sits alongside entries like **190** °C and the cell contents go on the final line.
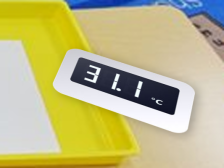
**31.1** °C
